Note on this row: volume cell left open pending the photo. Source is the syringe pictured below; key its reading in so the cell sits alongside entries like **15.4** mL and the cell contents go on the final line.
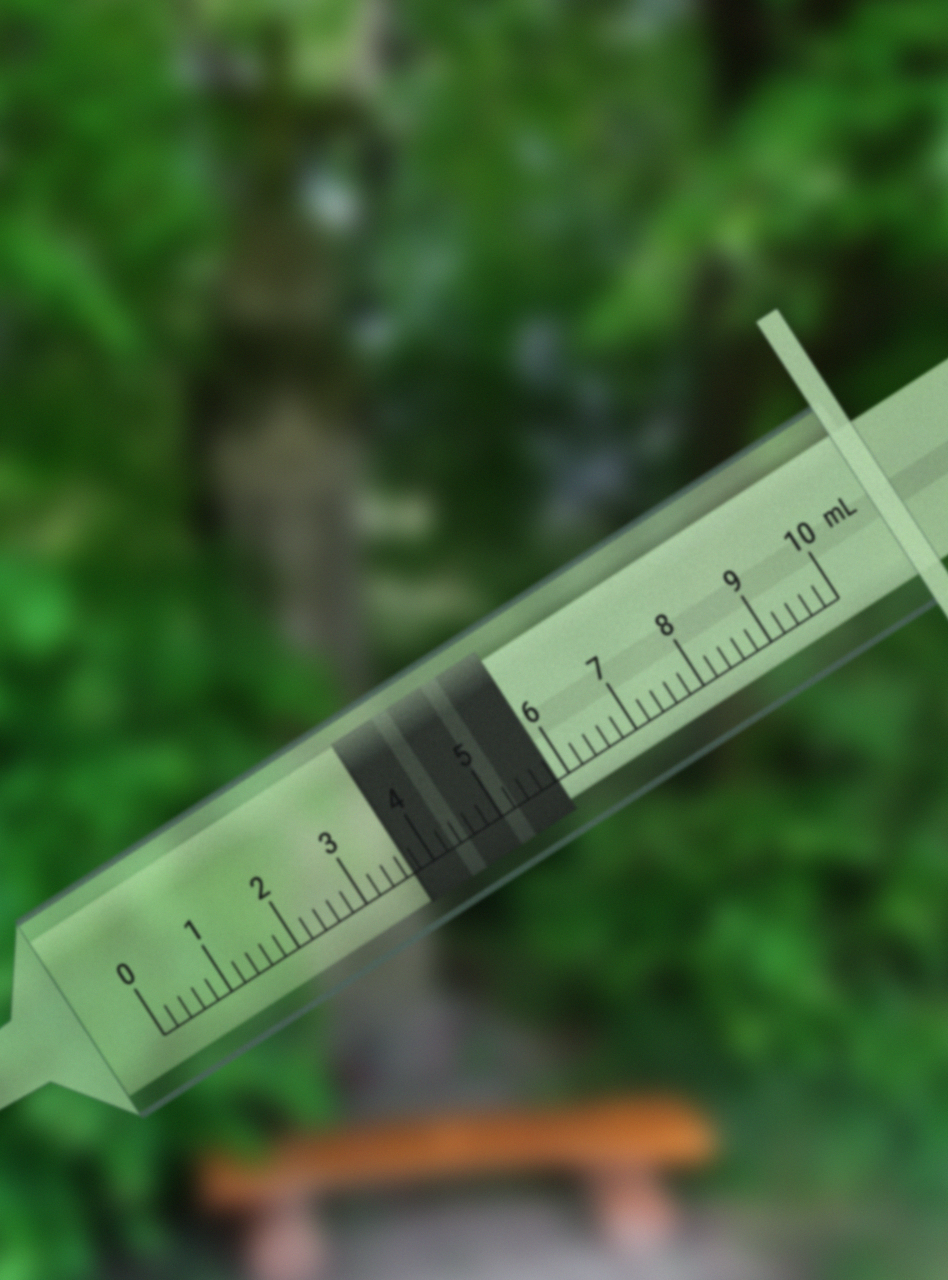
**3.7** mL
